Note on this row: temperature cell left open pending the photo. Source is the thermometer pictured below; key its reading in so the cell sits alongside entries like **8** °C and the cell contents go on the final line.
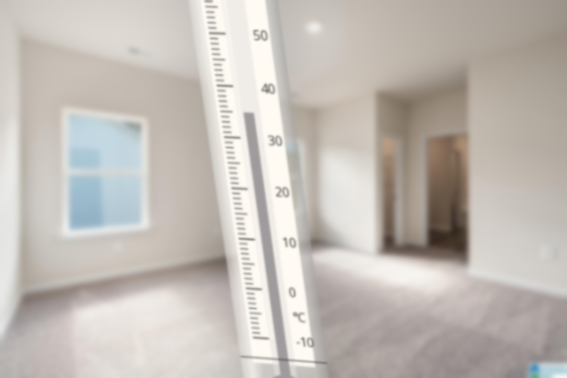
**35** °C
